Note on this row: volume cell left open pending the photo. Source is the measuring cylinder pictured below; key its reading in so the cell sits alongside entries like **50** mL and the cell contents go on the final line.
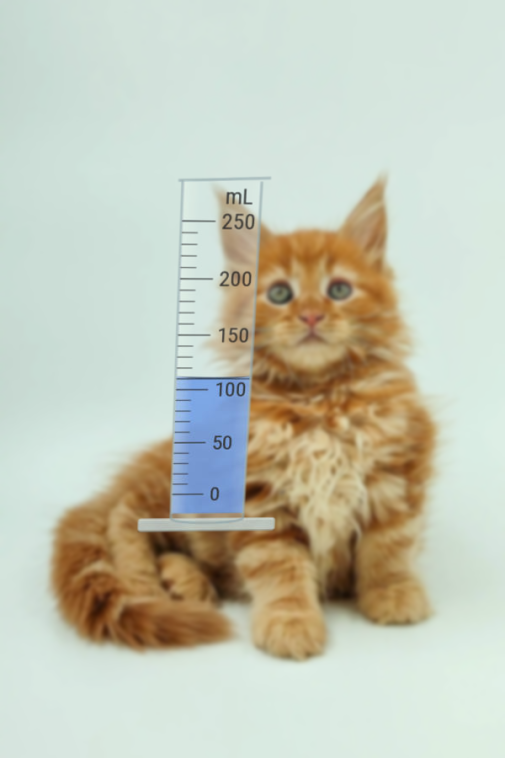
**110** mL
